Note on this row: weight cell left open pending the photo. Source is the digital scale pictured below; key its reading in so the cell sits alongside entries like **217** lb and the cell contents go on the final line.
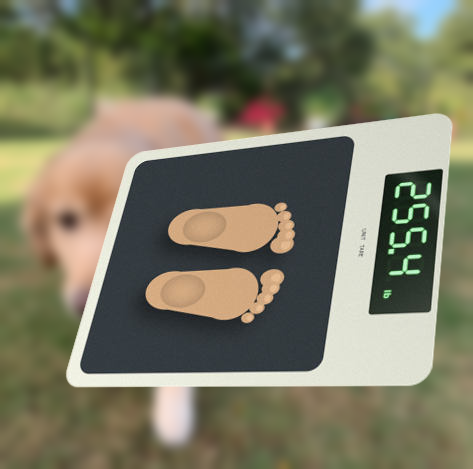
**255.4** lb
